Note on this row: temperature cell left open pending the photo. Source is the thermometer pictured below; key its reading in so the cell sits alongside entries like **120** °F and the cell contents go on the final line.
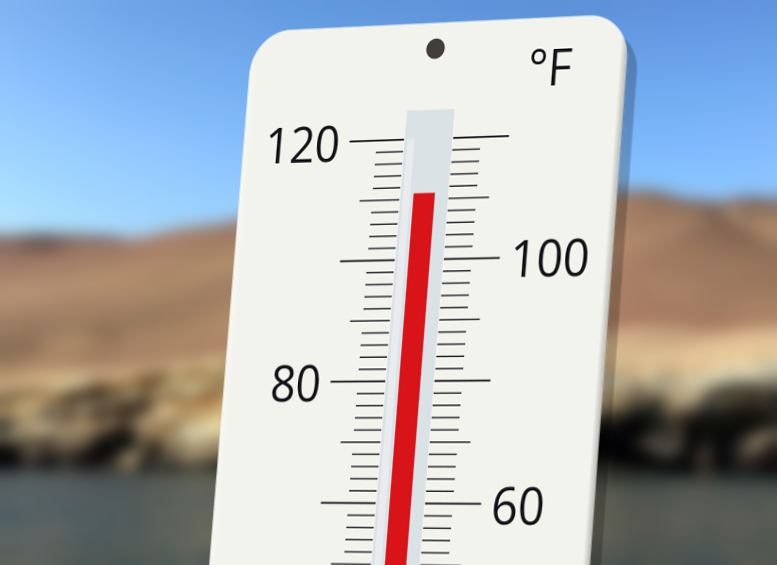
**111** °F
